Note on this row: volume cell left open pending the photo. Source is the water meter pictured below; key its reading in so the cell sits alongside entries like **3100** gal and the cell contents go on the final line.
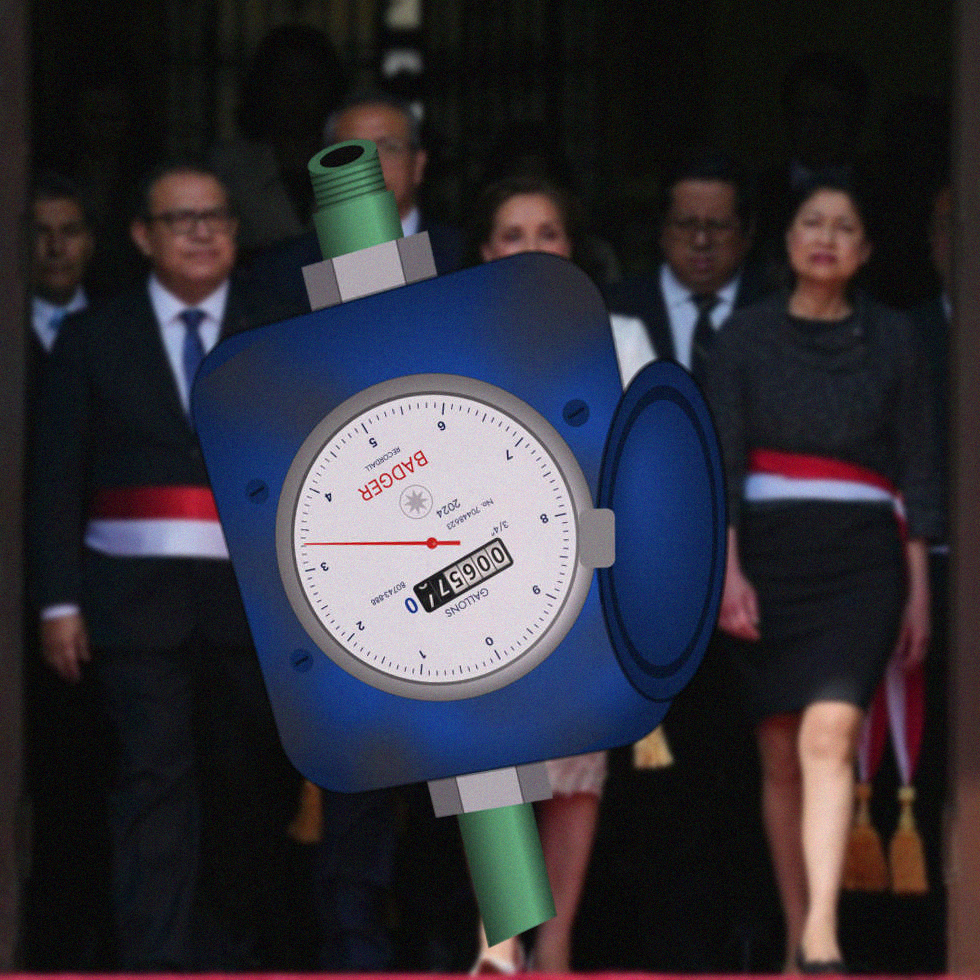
**65773.3** gal
